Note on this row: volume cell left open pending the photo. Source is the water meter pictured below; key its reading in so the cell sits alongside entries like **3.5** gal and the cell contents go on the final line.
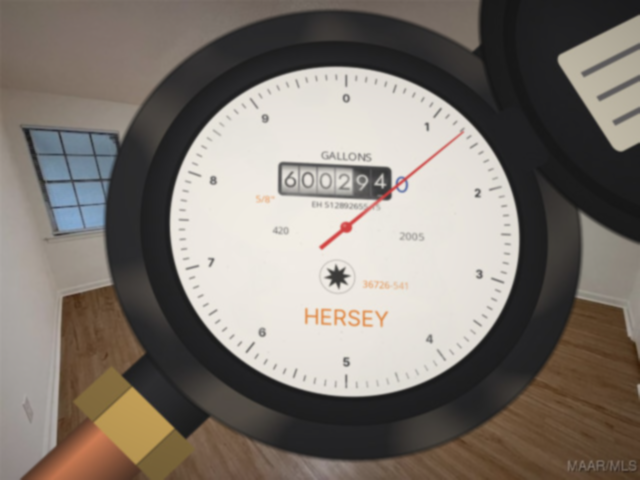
**6002941.3** gal
